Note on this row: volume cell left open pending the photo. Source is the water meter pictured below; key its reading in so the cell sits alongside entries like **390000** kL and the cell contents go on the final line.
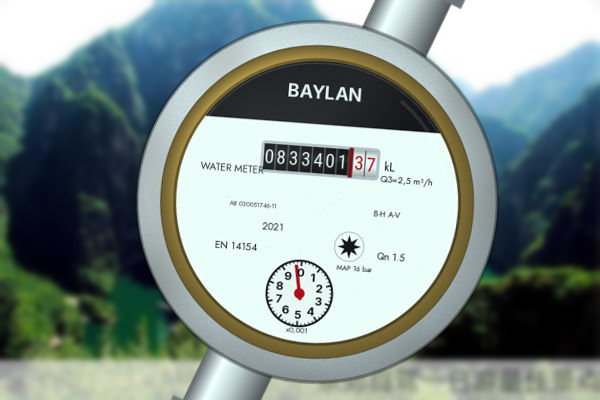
**833401.369** kL
